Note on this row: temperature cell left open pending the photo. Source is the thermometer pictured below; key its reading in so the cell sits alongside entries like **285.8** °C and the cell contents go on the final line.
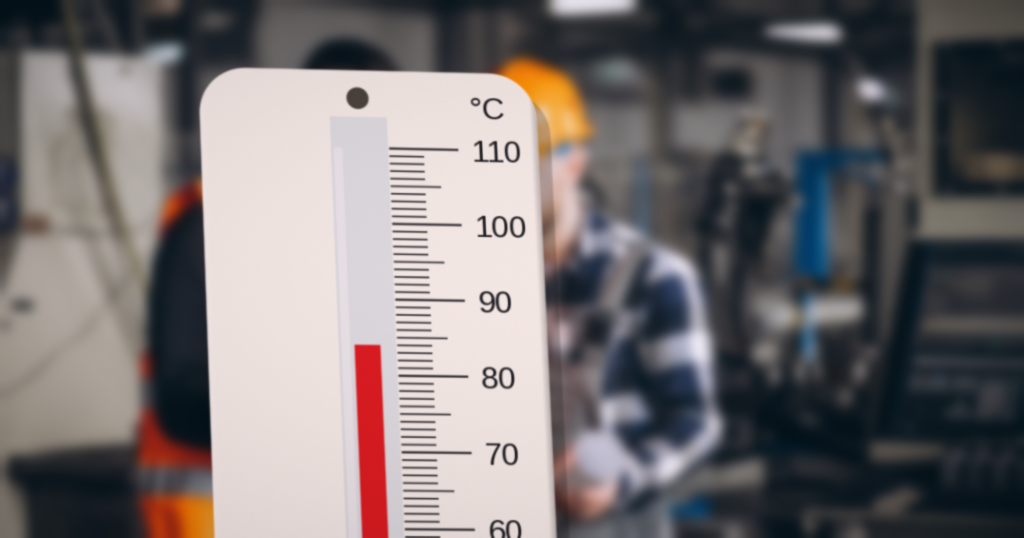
**84** °C
